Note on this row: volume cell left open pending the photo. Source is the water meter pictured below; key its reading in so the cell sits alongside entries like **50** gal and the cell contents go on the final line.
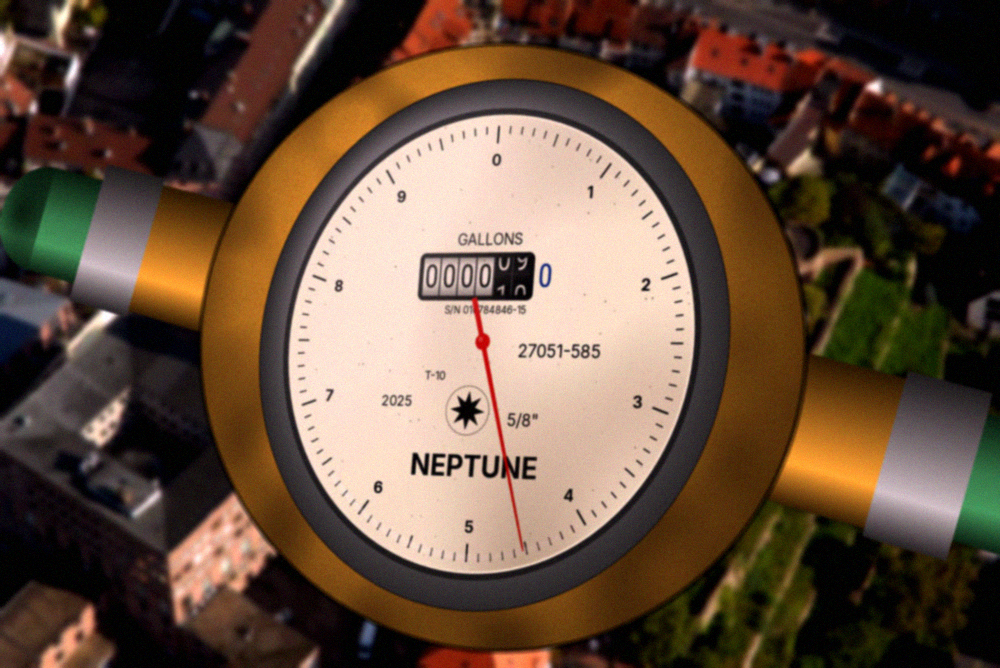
**94.5** gal
